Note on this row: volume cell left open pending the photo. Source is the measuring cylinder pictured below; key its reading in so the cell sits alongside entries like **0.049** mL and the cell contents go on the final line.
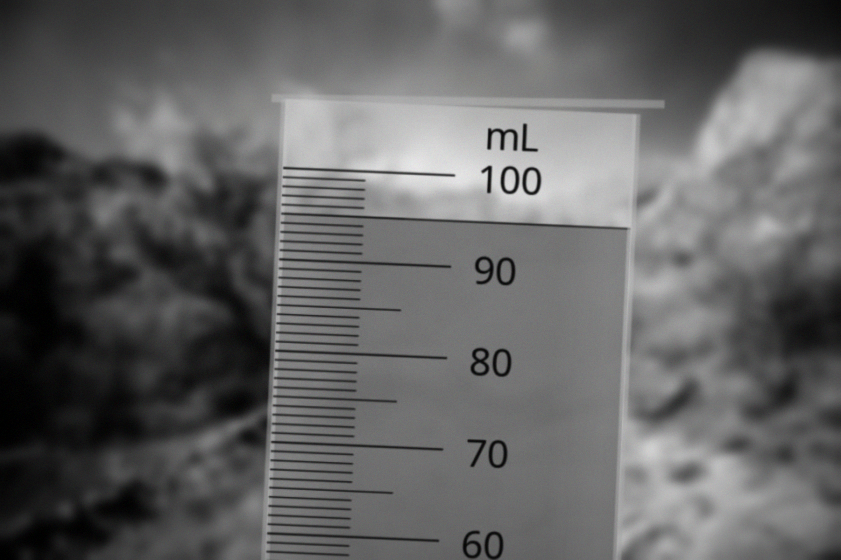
**95** mL
